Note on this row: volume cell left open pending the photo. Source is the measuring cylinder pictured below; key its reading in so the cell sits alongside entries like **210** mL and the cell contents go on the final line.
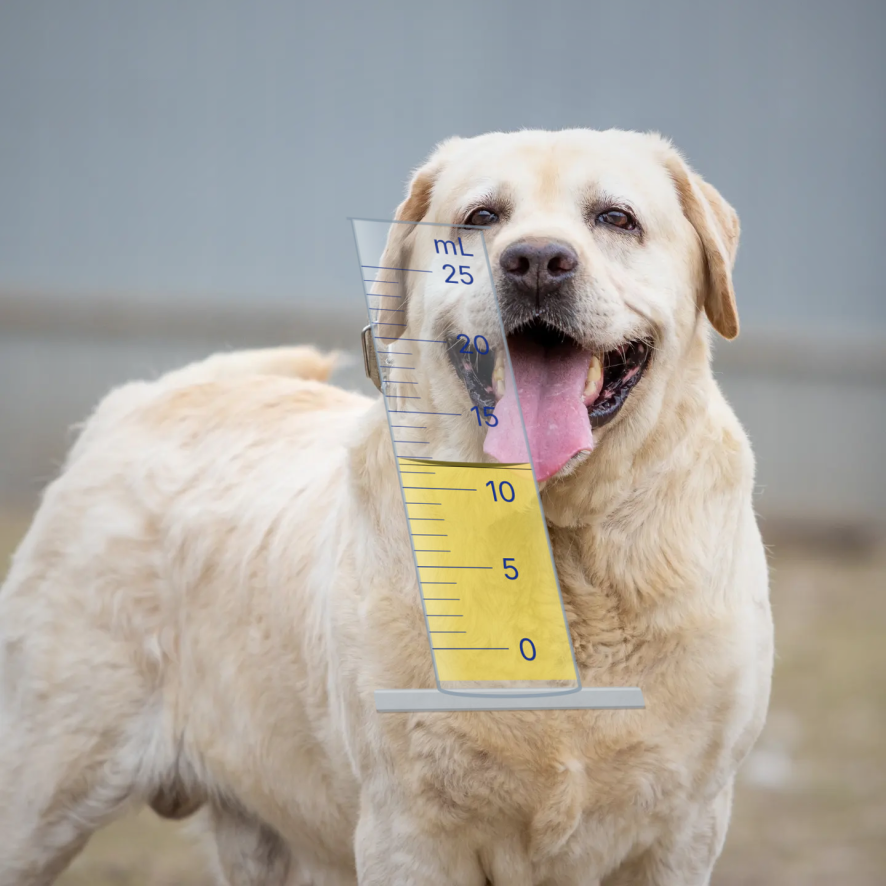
**11.5** mL
